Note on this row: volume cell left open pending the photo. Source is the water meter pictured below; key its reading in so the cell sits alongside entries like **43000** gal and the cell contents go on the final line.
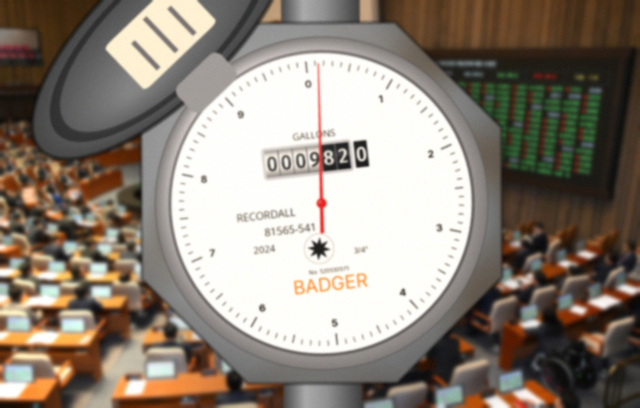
**9820.1** gal
